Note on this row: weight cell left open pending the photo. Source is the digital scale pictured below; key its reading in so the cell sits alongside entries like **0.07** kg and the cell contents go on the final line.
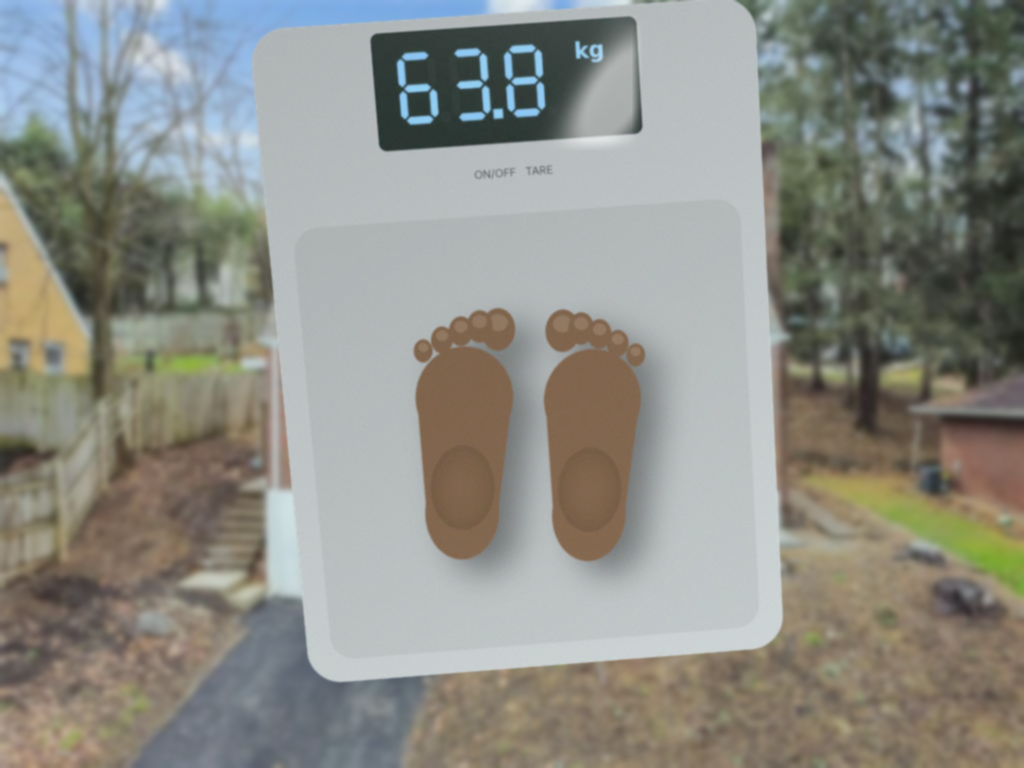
**63.8** kg
